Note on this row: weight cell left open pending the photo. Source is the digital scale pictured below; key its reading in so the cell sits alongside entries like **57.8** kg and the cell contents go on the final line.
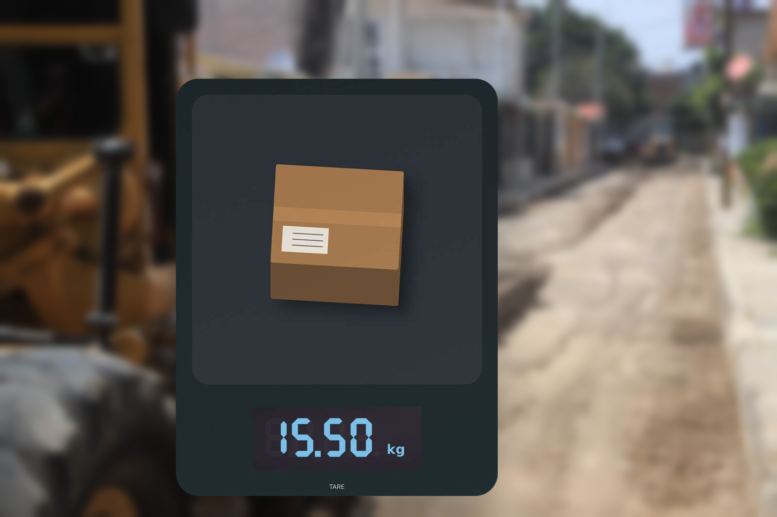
**15.50** kg
